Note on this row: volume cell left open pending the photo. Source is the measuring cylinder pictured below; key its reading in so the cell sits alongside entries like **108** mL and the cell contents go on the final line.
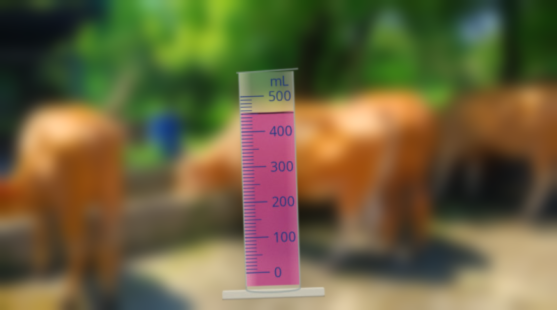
**450** mL
